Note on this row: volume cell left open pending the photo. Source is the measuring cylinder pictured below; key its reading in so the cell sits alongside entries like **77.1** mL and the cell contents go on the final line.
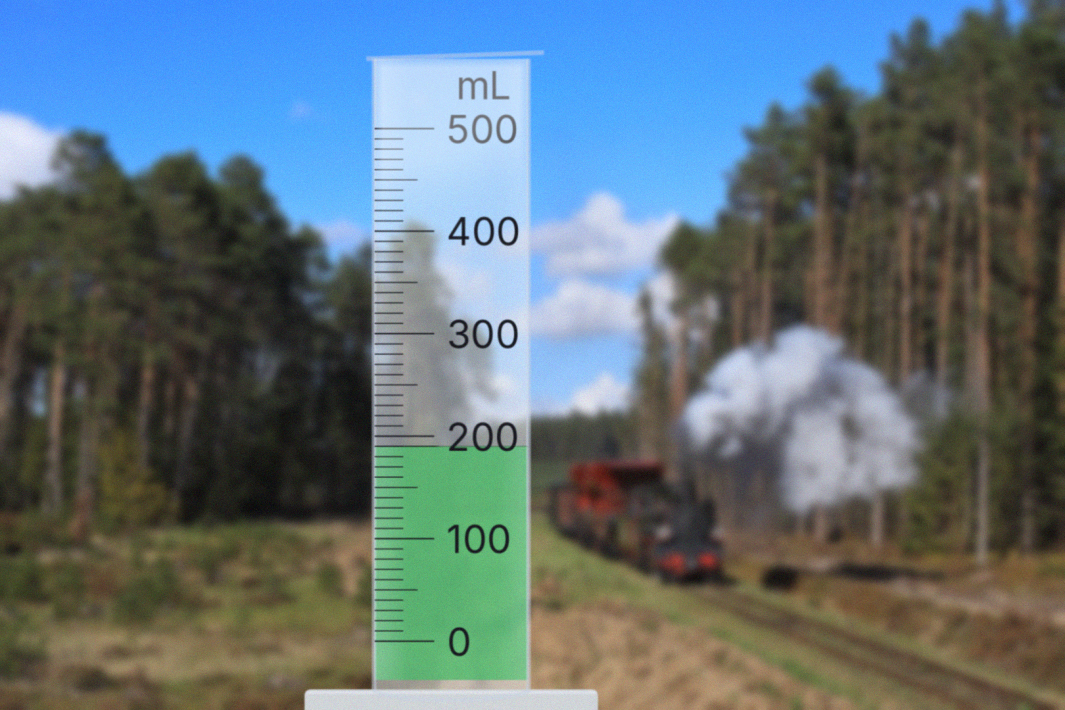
**190** mL
